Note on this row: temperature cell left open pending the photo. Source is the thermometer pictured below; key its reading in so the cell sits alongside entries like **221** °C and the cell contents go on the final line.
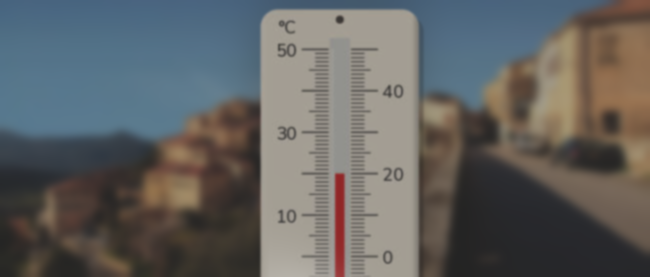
**20** °C
